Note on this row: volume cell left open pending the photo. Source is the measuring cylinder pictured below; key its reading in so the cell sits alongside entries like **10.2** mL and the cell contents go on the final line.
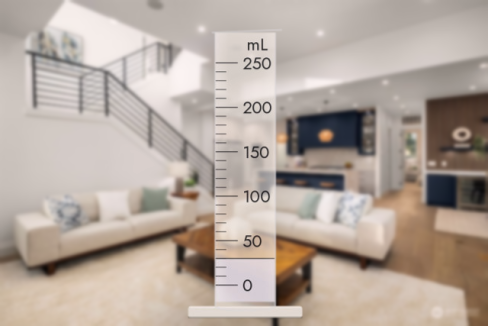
**30** mL
